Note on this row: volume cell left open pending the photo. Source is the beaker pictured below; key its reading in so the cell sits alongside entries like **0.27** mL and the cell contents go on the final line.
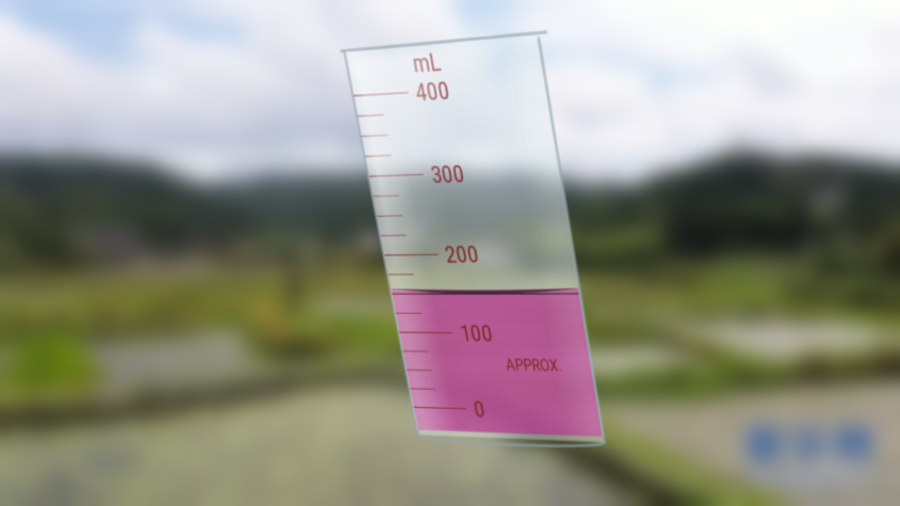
**150** mL
